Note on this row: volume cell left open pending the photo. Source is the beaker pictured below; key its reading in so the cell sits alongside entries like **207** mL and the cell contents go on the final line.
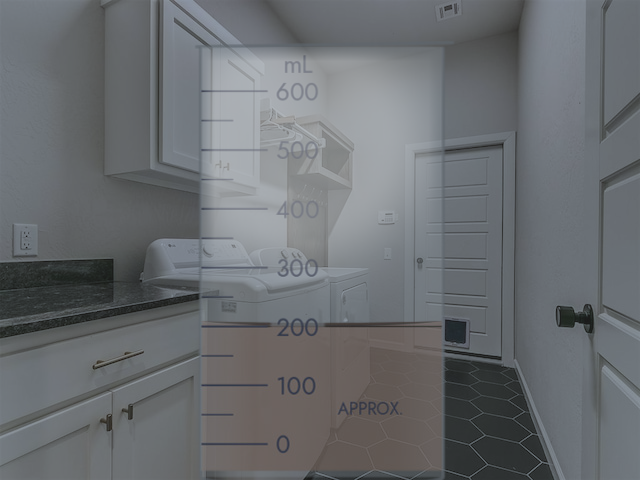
**200** mL
